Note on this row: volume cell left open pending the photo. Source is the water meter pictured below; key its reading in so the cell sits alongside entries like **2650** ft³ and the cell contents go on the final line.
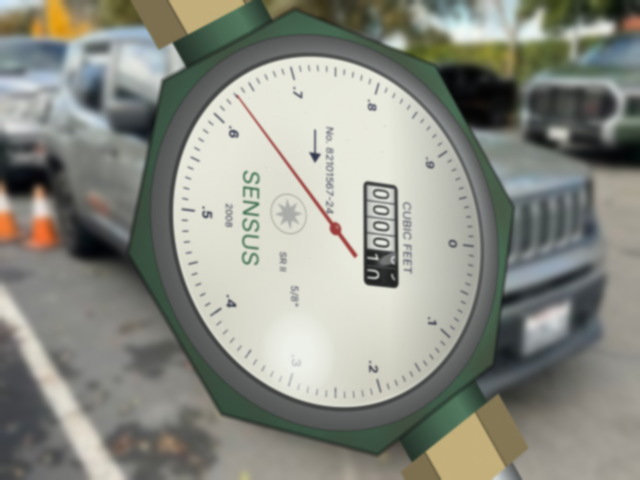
**9.63** ft³
